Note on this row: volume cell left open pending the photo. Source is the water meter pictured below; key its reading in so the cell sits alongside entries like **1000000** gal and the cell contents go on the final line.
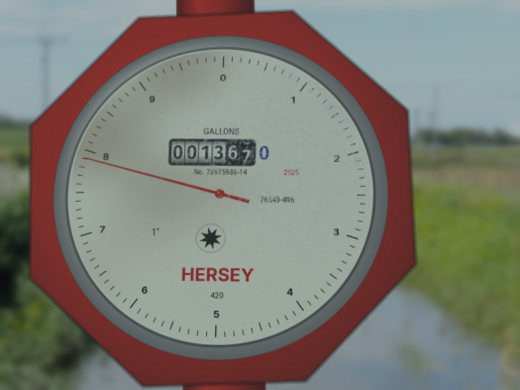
**13667.9** gal
